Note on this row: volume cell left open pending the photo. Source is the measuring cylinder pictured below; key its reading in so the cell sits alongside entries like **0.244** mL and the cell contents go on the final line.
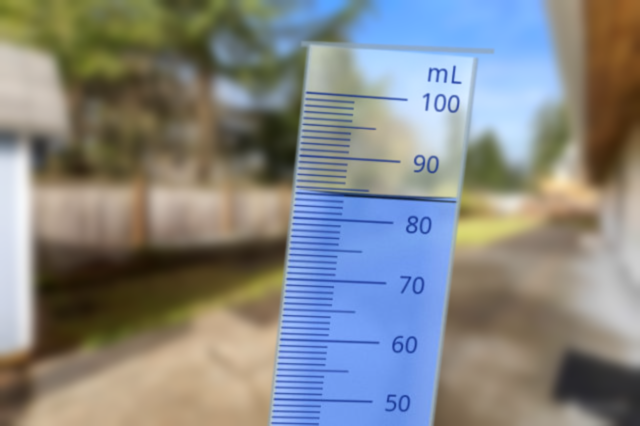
**84** mL
